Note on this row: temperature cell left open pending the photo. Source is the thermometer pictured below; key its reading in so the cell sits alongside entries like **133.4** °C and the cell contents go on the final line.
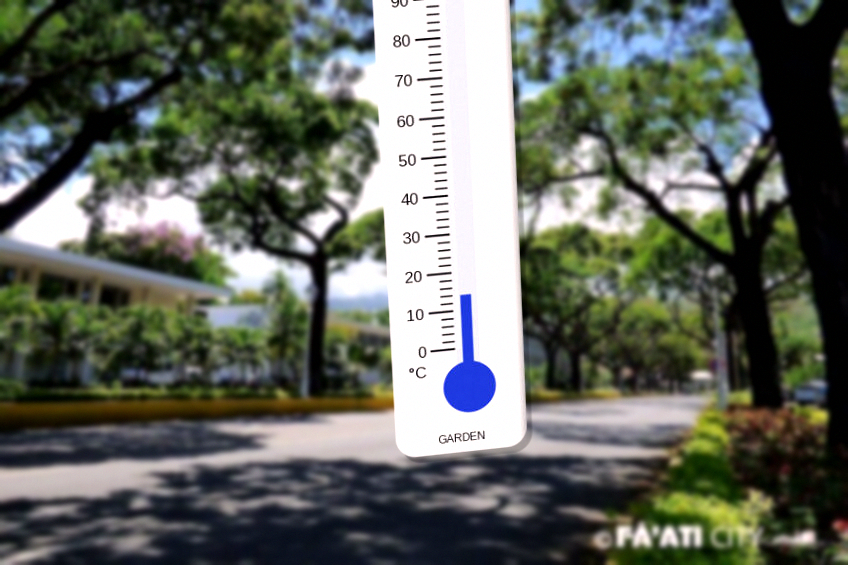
**14** °C
